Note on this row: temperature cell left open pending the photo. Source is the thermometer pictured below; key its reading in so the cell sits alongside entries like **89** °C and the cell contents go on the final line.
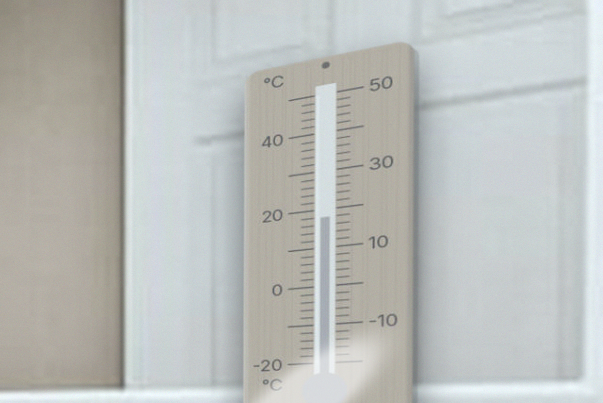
**18** °C
